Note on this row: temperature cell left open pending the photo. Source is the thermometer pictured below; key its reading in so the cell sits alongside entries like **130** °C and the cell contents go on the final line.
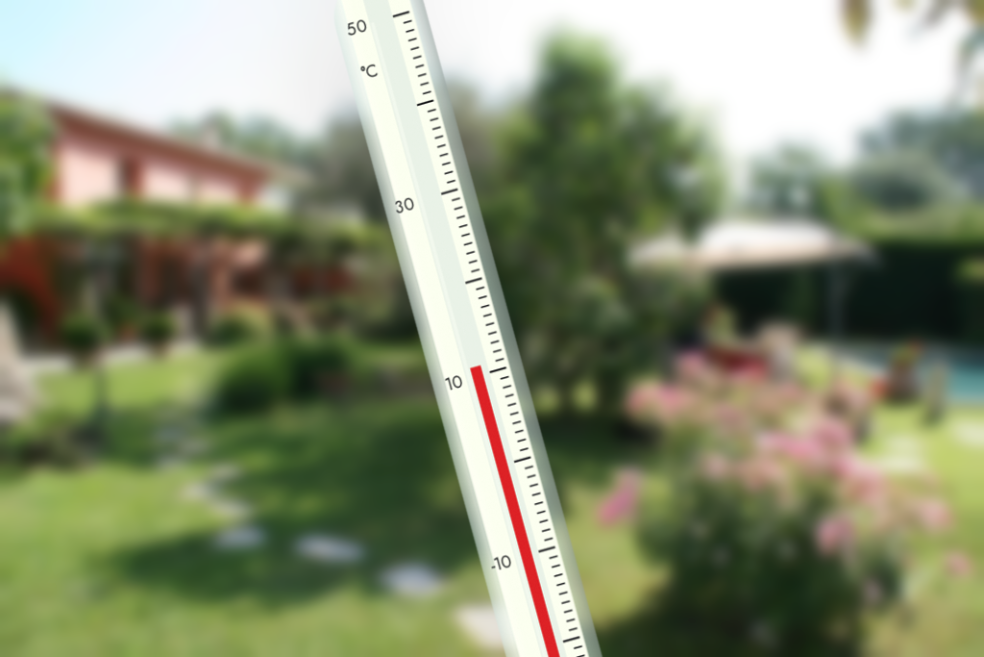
**11** °C
